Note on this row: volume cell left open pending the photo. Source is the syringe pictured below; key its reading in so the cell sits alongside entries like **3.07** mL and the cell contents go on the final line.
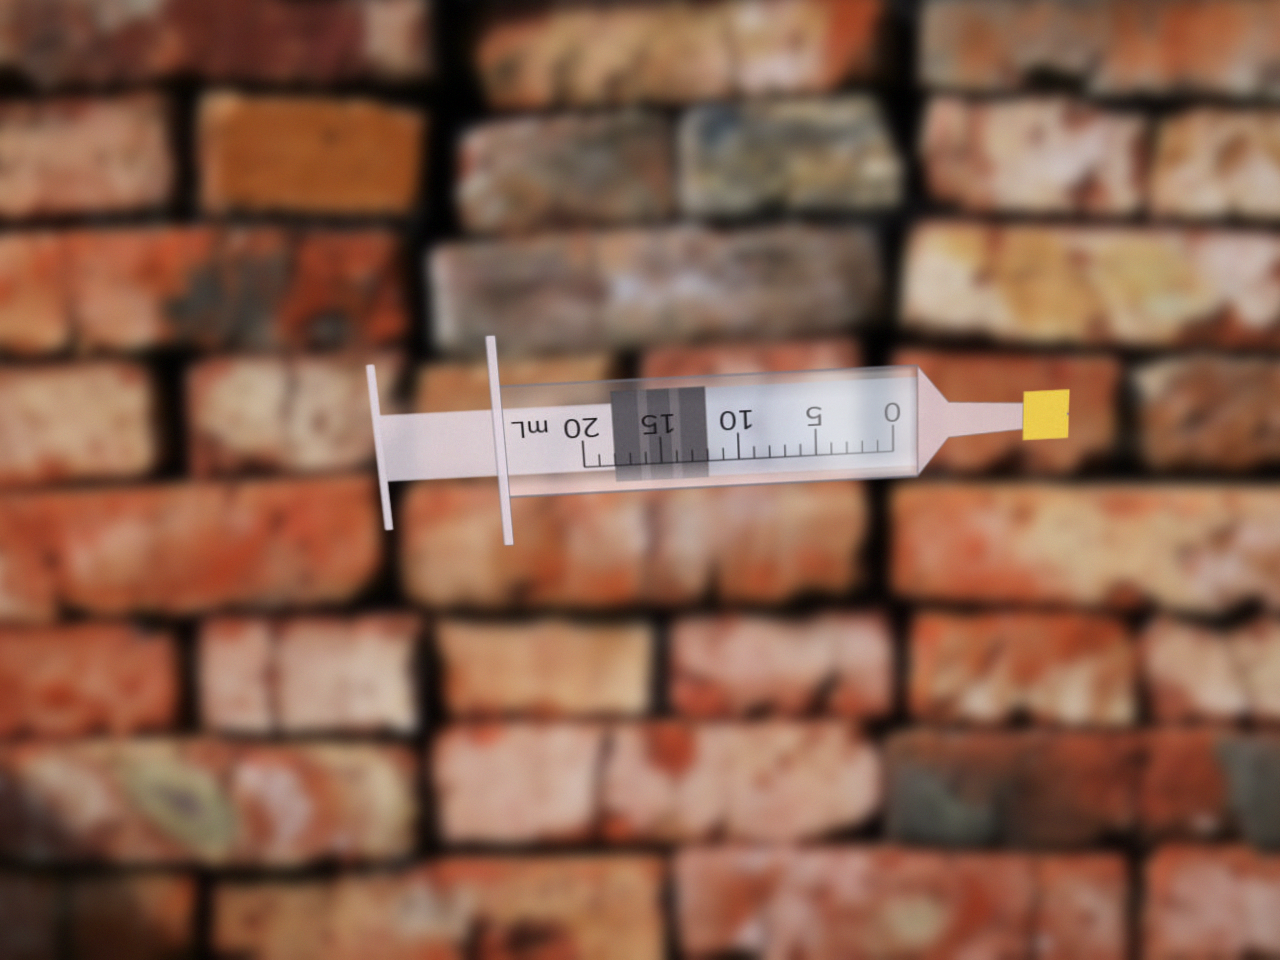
**12** mL
